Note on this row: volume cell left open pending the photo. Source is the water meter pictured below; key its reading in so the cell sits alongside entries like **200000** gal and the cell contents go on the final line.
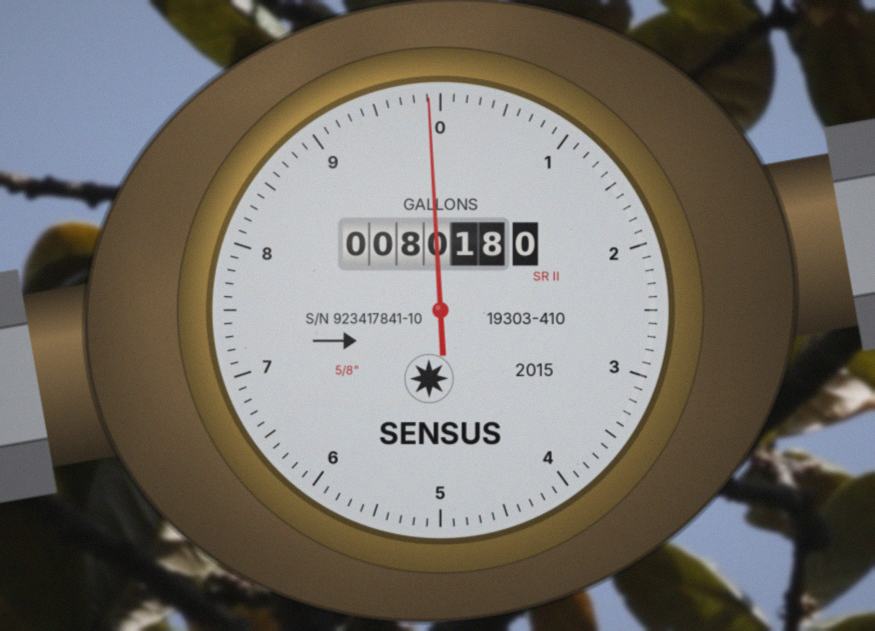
**80179.9** gal
